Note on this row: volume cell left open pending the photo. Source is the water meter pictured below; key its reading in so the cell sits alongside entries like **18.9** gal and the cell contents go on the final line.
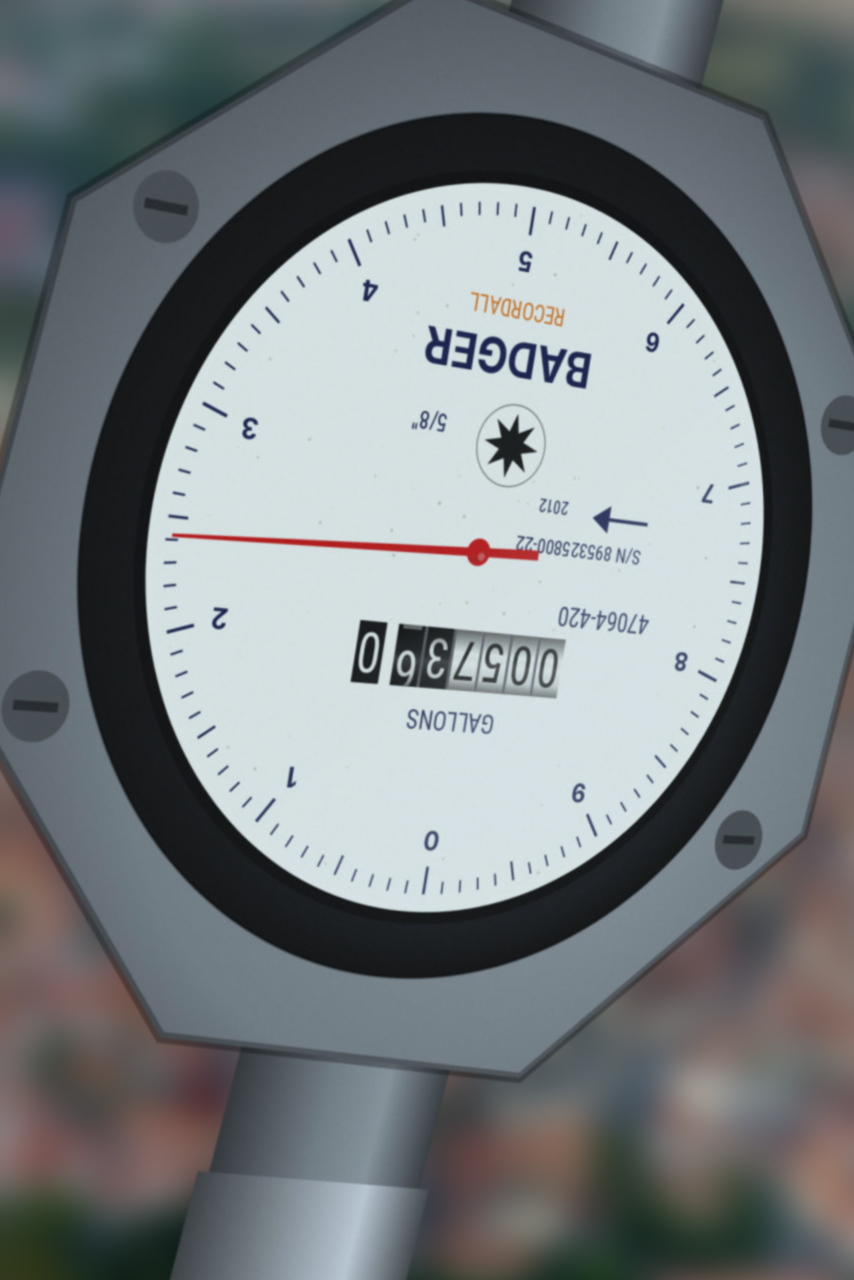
**57362.4** gal
